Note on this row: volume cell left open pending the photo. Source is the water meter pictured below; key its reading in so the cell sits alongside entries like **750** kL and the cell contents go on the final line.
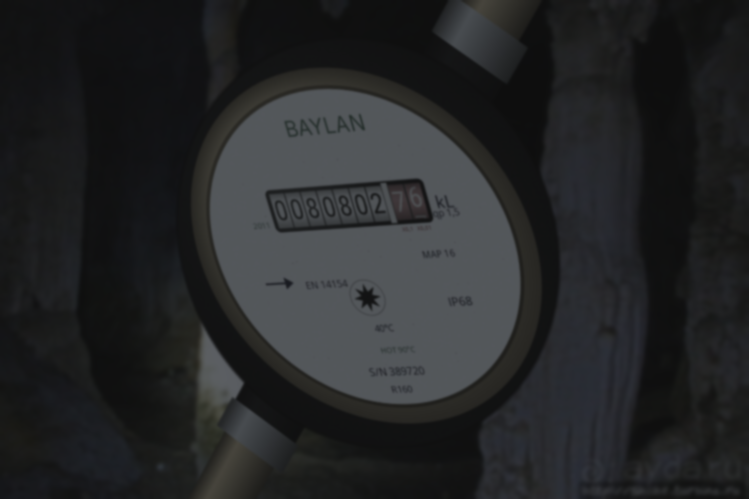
**80802.76** kL
